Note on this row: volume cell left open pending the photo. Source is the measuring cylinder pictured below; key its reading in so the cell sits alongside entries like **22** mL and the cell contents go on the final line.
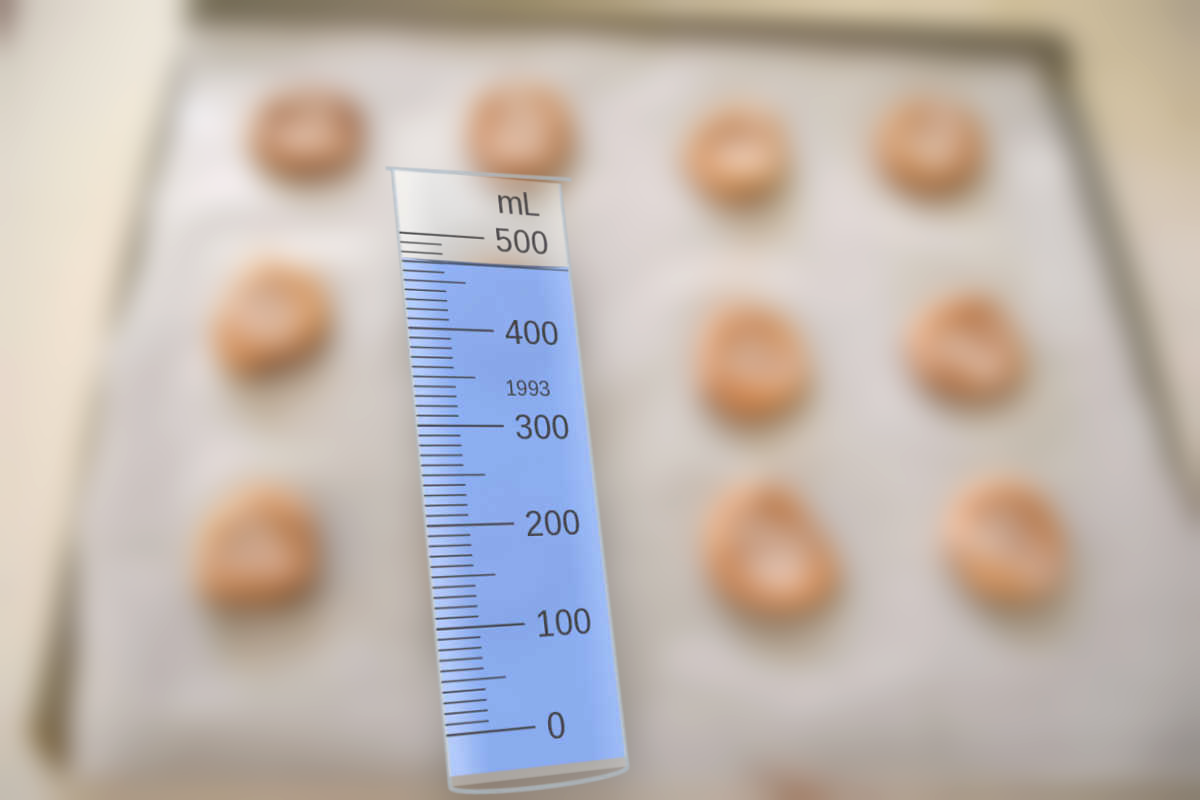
**470** mL
